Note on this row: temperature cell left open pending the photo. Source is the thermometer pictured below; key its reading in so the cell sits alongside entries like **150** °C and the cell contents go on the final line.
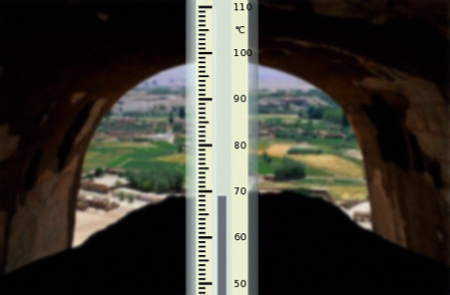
**69** °C
